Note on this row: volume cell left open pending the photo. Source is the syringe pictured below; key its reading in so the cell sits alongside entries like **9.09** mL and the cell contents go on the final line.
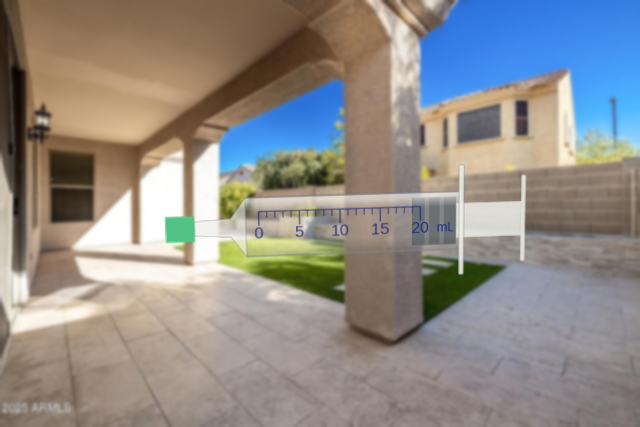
**19** mL
